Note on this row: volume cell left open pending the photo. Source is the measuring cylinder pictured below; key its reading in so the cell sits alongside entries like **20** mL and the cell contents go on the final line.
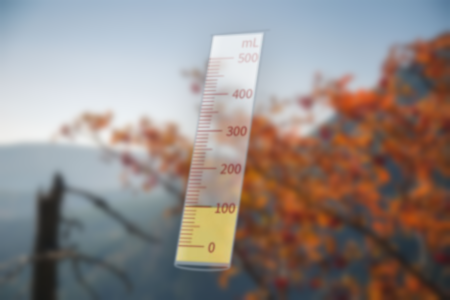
**100** mL
